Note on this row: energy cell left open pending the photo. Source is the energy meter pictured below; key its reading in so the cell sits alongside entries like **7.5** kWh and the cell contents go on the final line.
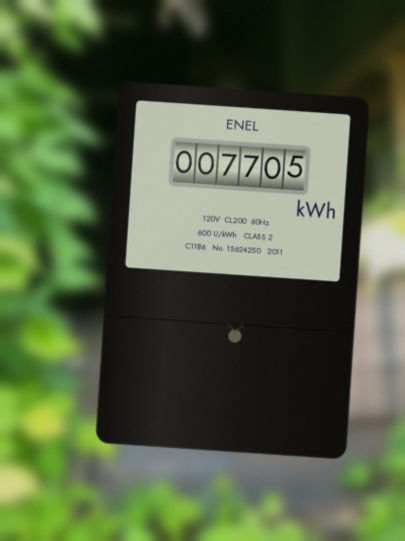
**7705** kWh
